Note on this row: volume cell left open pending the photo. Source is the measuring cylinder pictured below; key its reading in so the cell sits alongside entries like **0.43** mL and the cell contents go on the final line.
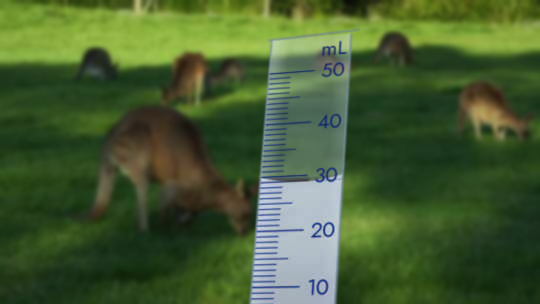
**29** mL
